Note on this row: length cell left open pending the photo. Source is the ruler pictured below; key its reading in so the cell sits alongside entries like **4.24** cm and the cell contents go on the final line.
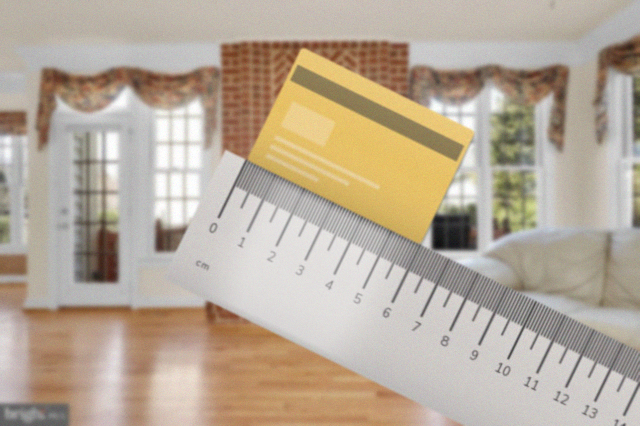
**6** cm
